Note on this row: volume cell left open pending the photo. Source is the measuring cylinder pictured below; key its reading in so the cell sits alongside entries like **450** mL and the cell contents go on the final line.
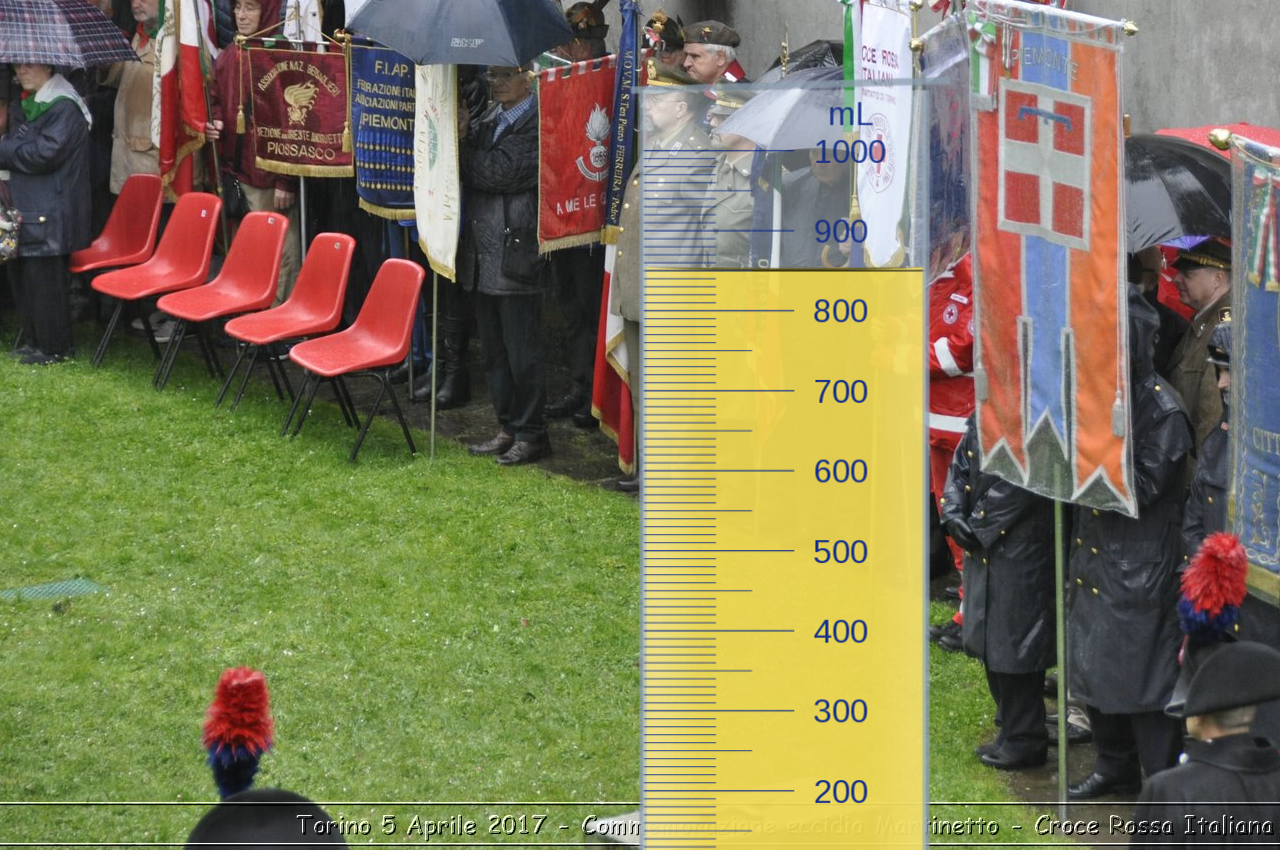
**850** mL
